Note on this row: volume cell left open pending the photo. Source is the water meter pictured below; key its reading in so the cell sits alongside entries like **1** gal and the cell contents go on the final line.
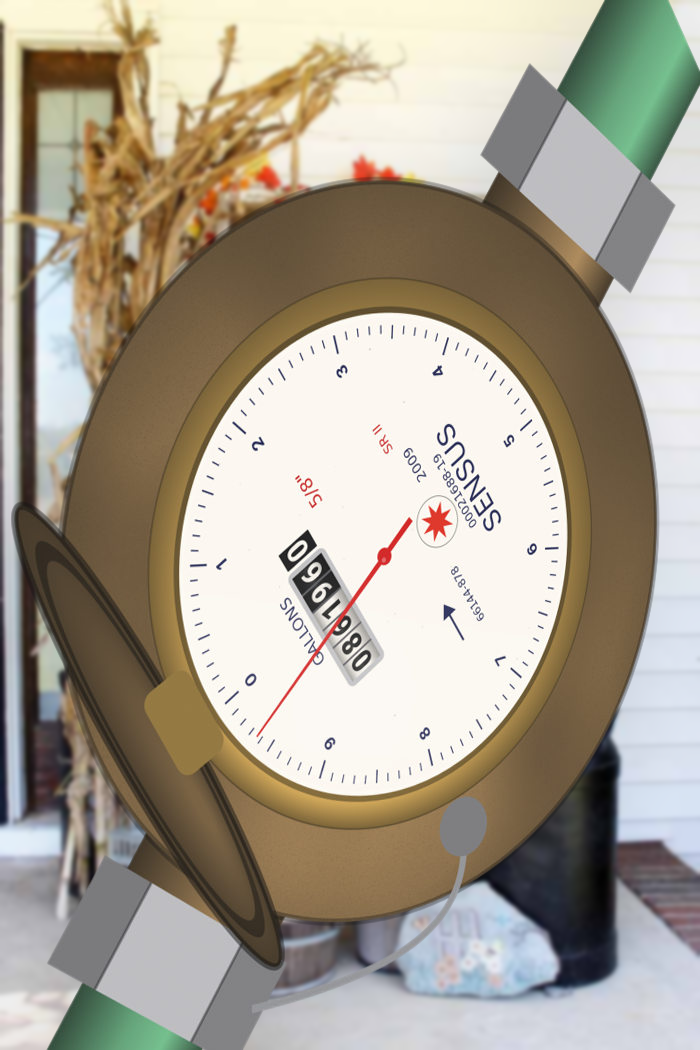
**861959.6** gal
